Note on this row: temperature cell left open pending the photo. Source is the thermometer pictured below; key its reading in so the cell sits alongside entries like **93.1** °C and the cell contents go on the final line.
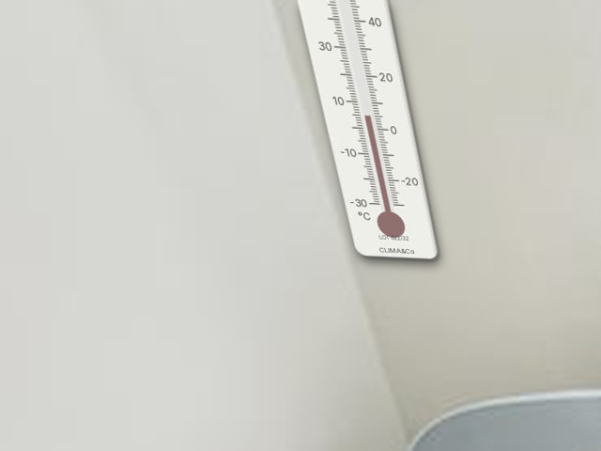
**5** °C
